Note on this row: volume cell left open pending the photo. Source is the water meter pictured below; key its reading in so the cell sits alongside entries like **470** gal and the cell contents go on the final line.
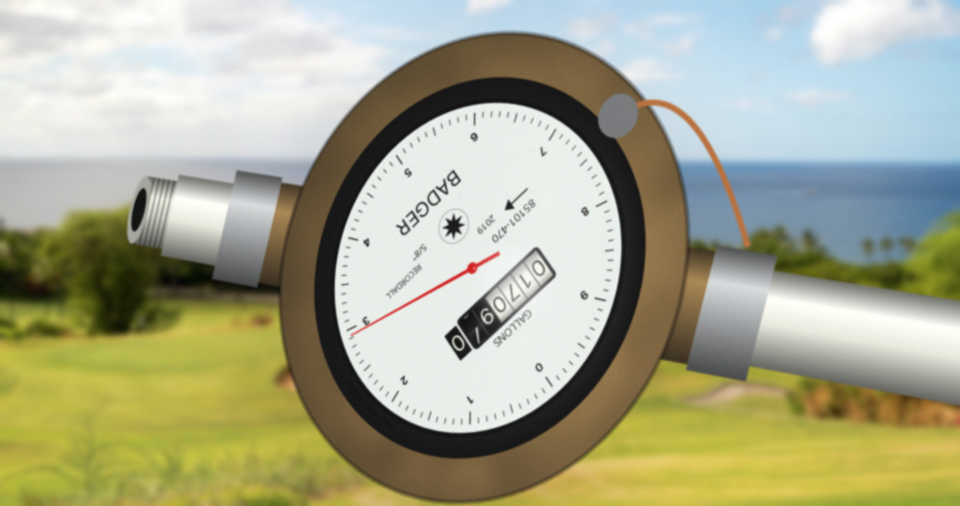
**170972.9** gal
